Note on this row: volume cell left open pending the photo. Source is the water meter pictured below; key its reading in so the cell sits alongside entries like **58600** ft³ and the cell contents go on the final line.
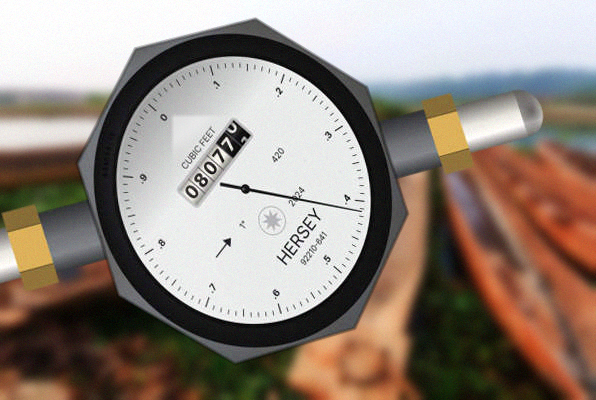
**80770.41** ft³
